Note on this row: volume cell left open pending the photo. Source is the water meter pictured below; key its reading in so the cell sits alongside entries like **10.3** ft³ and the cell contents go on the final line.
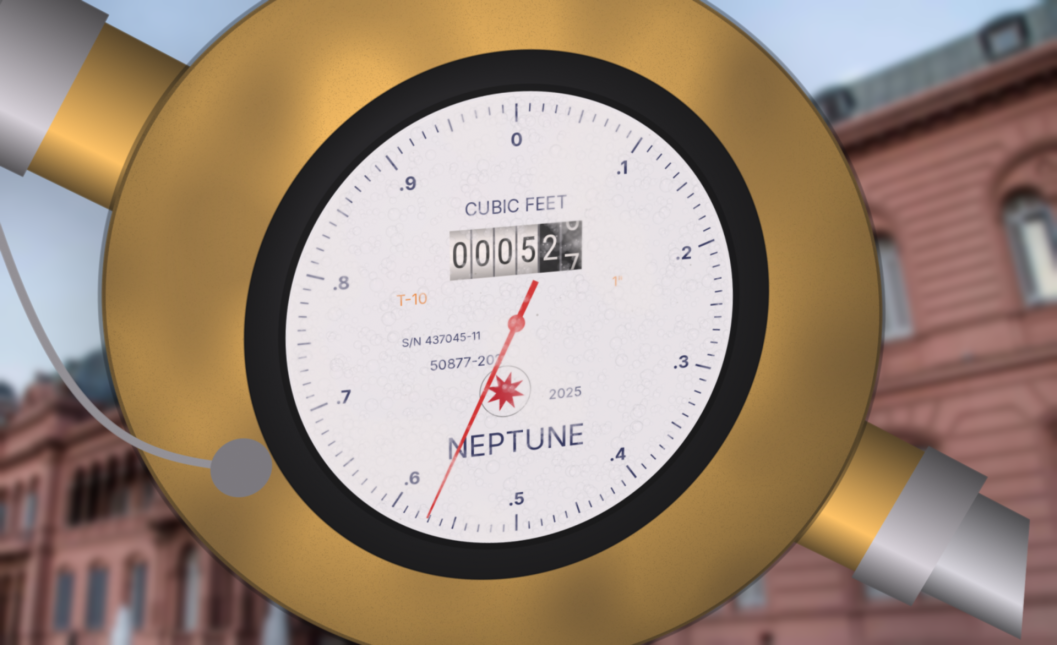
**526.57** ft³
